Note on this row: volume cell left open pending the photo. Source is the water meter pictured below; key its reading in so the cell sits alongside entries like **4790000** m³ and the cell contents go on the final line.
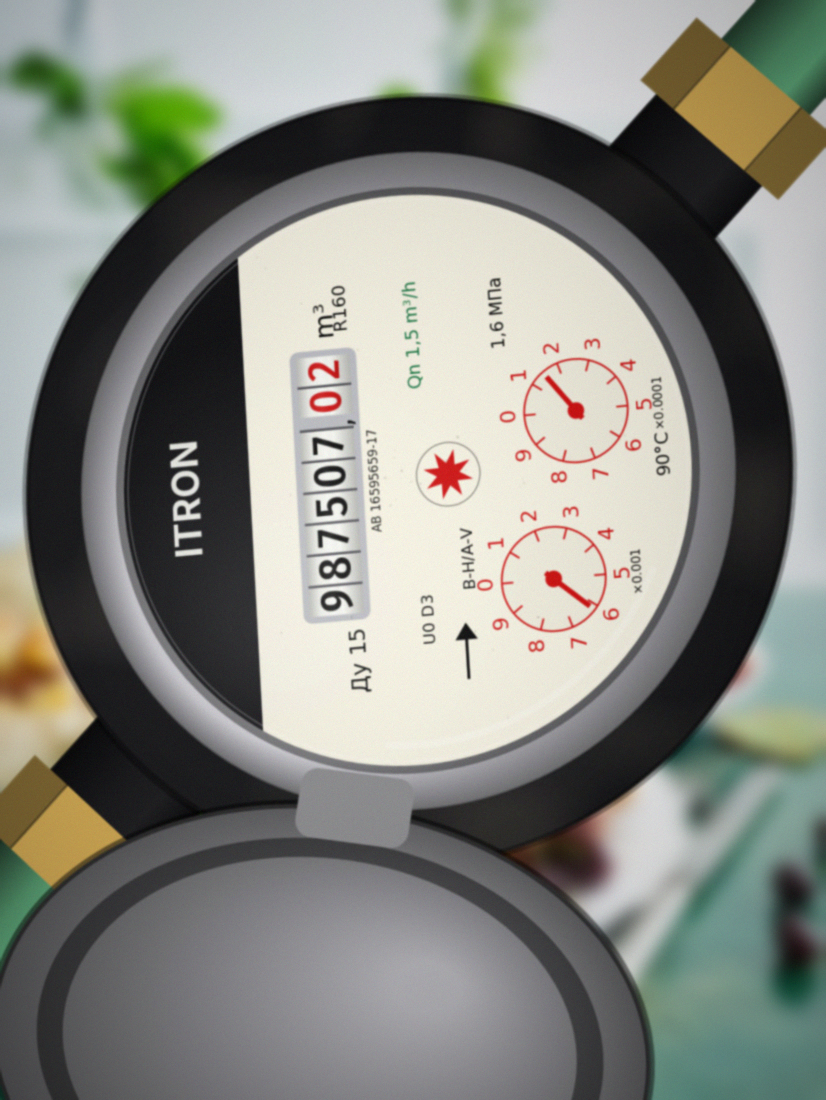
**987507.0261** m³
